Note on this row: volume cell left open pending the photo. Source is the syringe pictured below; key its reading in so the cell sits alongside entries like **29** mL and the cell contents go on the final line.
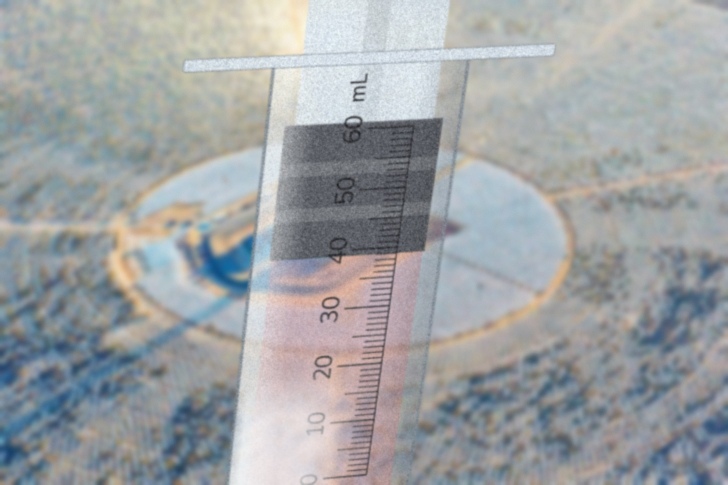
**39** mL
